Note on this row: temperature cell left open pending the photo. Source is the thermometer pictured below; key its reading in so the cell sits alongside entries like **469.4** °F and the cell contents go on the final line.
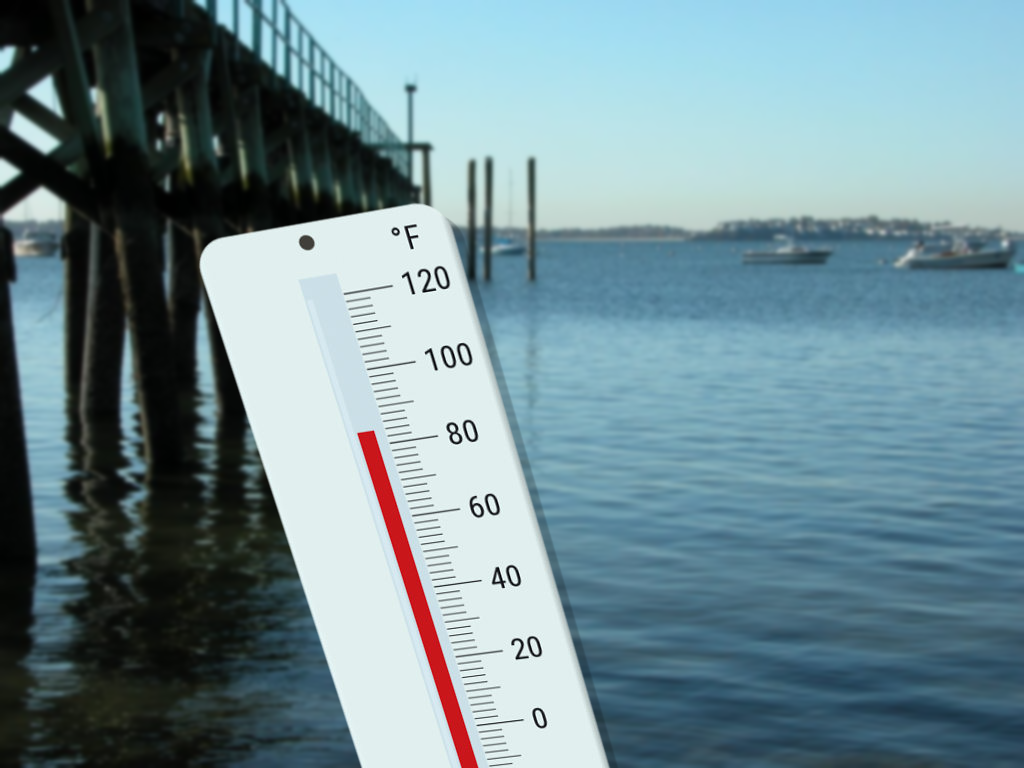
**84** °F
